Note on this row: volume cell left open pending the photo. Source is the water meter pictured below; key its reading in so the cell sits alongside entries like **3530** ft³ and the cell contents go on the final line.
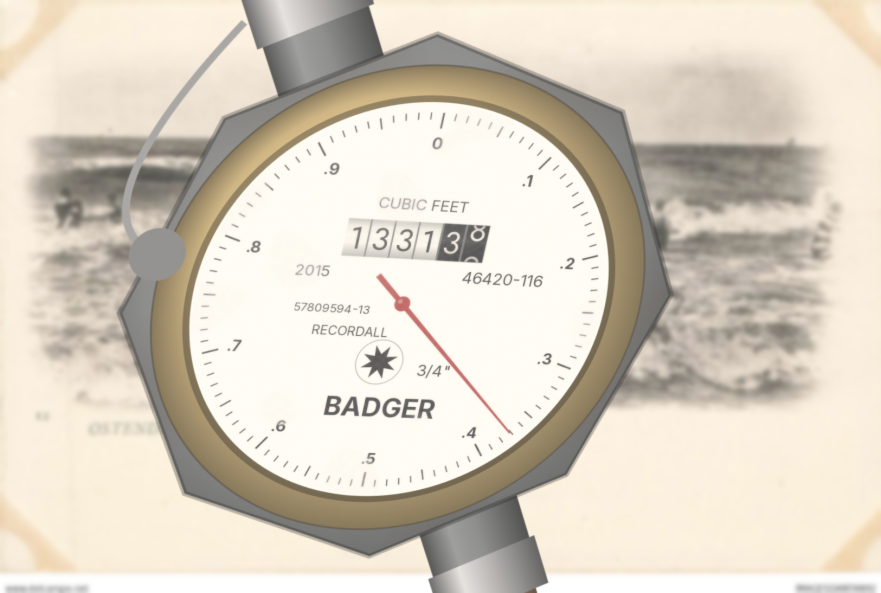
**133138.37** ft³
